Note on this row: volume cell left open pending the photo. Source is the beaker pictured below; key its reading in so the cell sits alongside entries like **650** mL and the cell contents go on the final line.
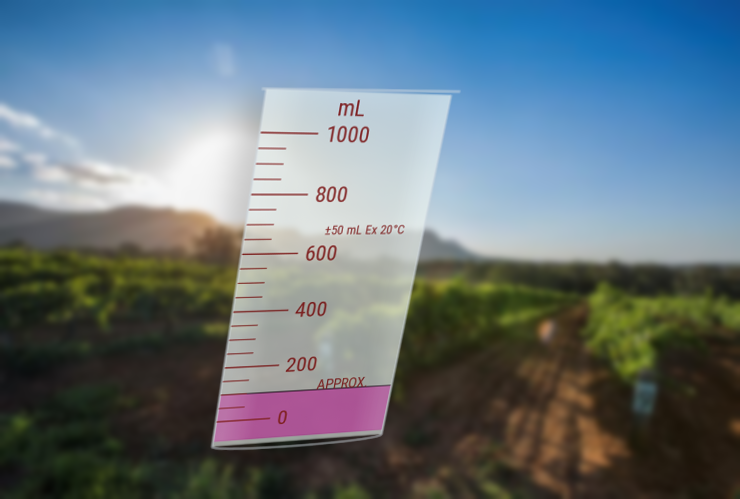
**100** mL
